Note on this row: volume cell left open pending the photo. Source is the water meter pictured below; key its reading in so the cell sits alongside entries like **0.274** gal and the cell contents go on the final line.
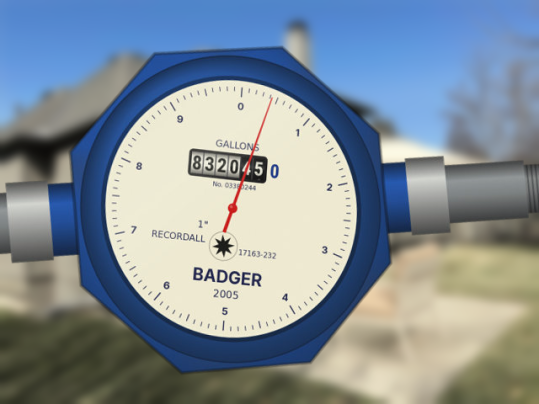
**8320450.4** gal
